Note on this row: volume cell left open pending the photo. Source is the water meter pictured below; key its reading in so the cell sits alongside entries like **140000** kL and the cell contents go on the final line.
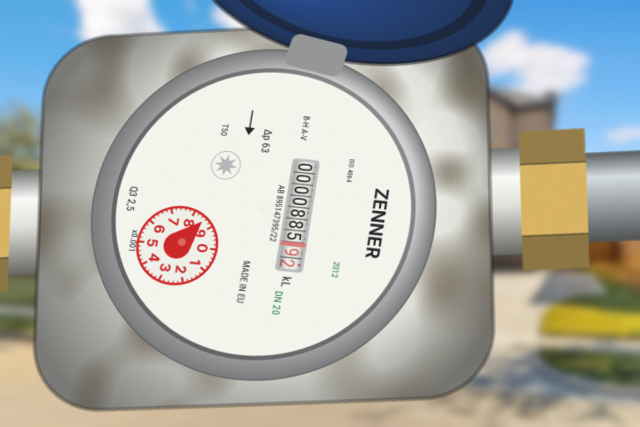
**885.918** kL
